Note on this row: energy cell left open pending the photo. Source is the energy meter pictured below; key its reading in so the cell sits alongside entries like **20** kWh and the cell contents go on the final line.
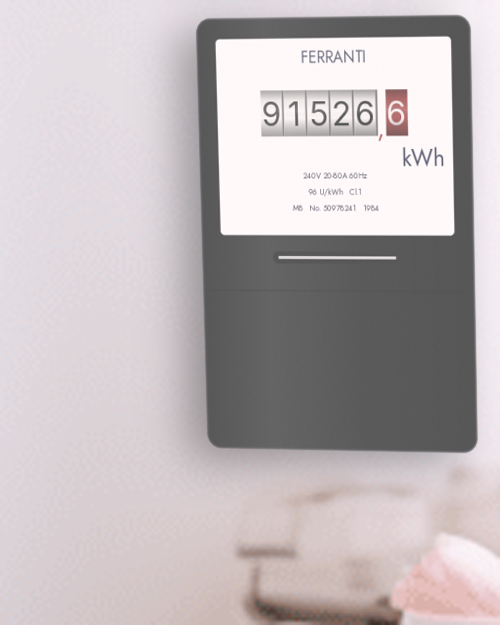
**91526.6** kWh
